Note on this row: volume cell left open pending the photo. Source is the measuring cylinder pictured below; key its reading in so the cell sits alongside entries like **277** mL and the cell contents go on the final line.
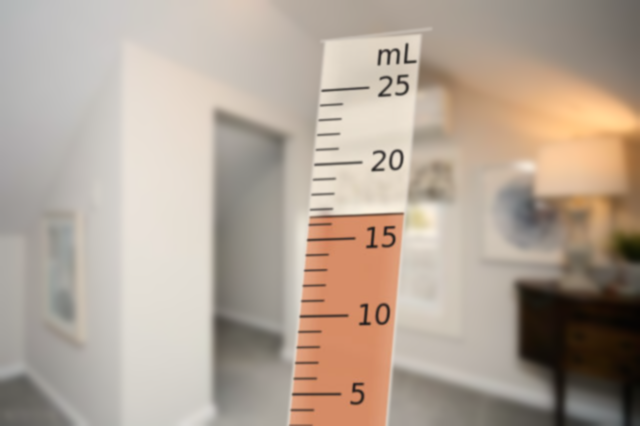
**16.5** mL
